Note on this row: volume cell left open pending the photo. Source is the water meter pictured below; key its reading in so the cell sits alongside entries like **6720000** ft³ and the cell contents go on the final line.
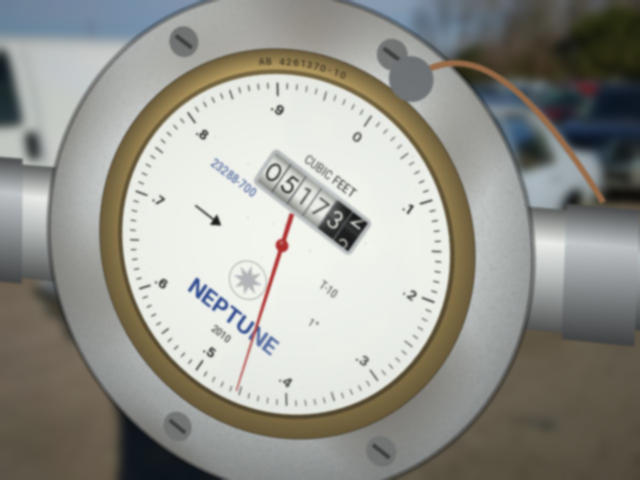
**51732.45** ft³
